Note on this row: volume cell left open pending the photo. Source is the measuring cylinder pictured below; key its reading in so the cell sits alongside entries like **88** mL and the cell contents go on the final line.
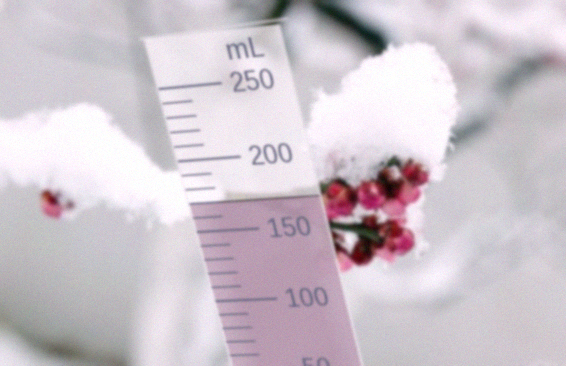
**170** mL
